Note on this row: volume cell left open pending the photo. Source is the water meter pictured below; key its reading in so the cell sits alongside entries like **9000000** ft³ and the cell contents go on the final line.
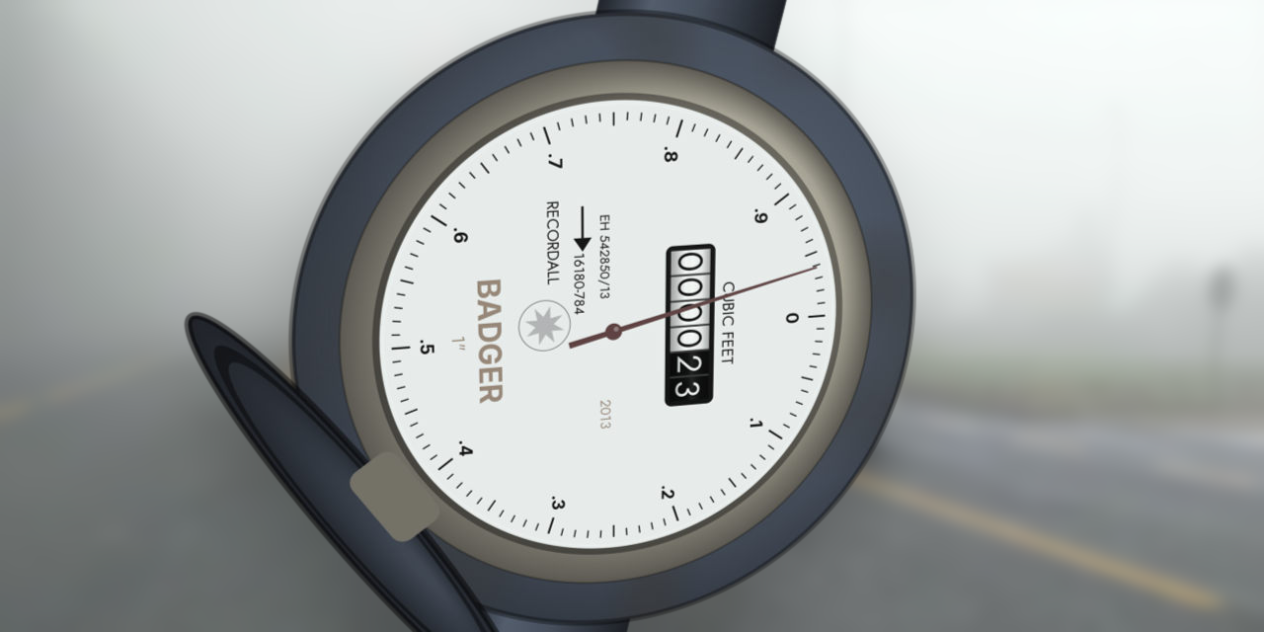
**22.96** ft³
